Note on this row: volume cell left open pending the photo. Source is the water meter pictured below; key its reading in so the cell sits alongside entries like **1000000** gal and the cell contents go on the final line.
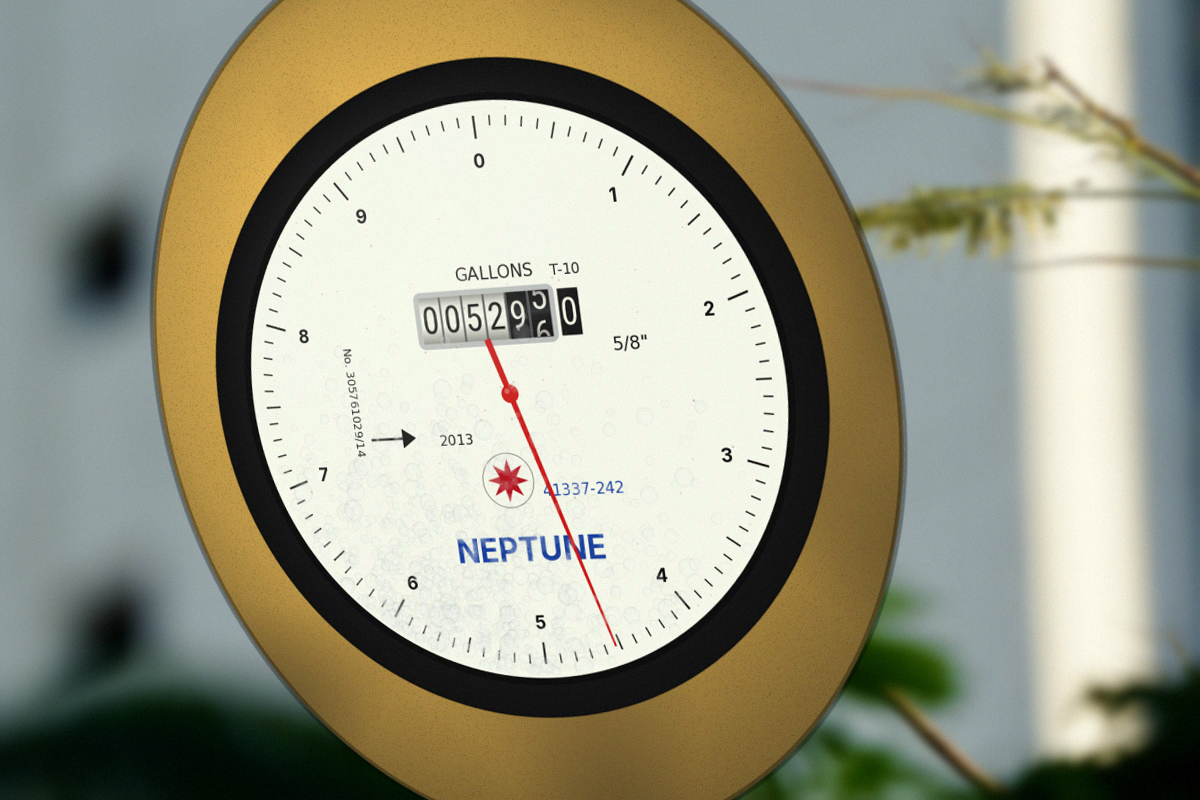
**52954.5** gal
